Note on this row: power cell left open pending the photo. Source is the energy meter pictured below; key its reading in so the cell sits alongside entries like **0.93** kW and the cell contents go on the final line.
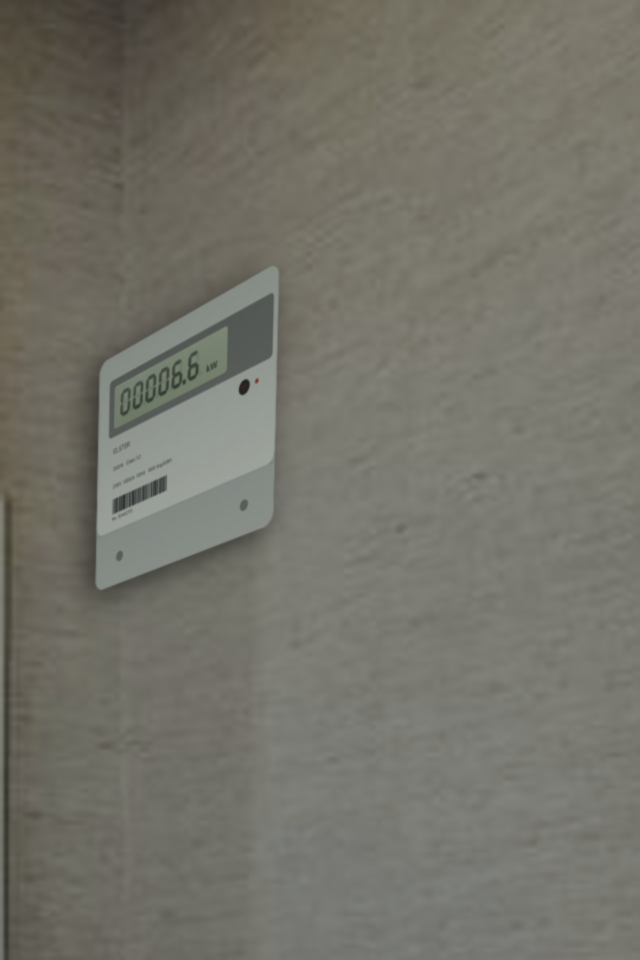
**6.6** kW
